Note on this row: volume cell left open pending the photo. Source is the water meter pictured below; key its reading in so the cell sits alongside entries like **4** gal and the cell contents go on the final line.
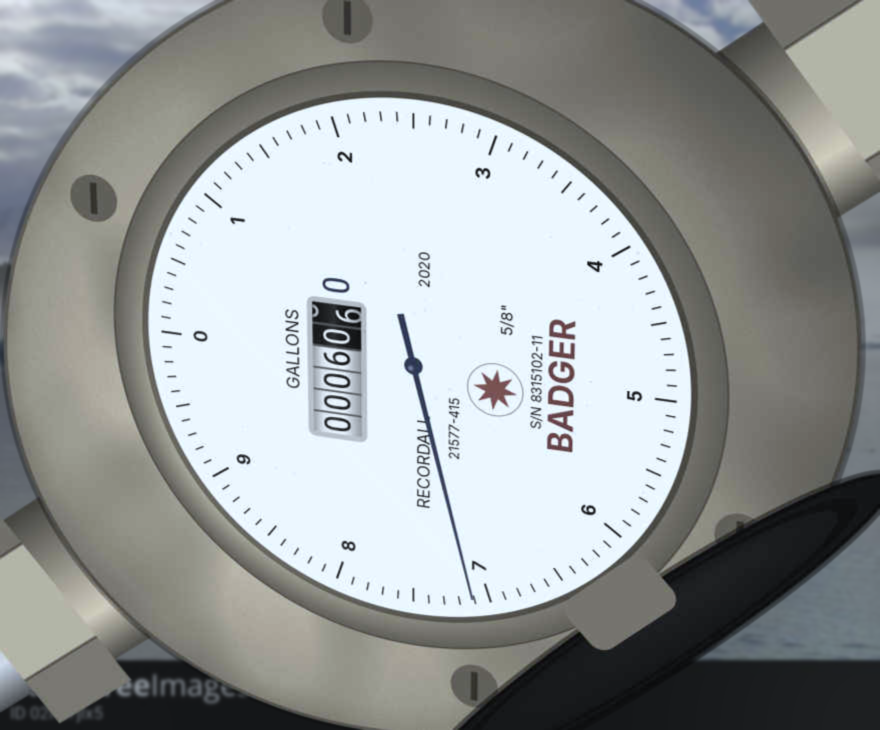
**6057.1** gal
